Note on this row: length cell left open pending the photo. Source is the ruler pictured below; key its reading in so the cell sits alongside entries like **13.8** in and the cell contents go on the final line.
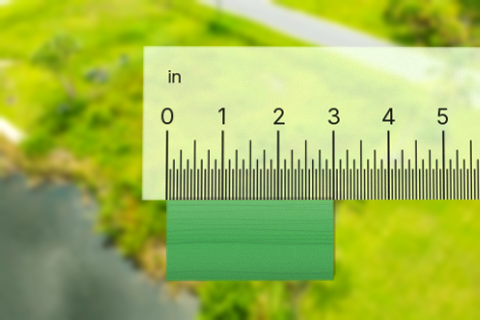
**3** in
